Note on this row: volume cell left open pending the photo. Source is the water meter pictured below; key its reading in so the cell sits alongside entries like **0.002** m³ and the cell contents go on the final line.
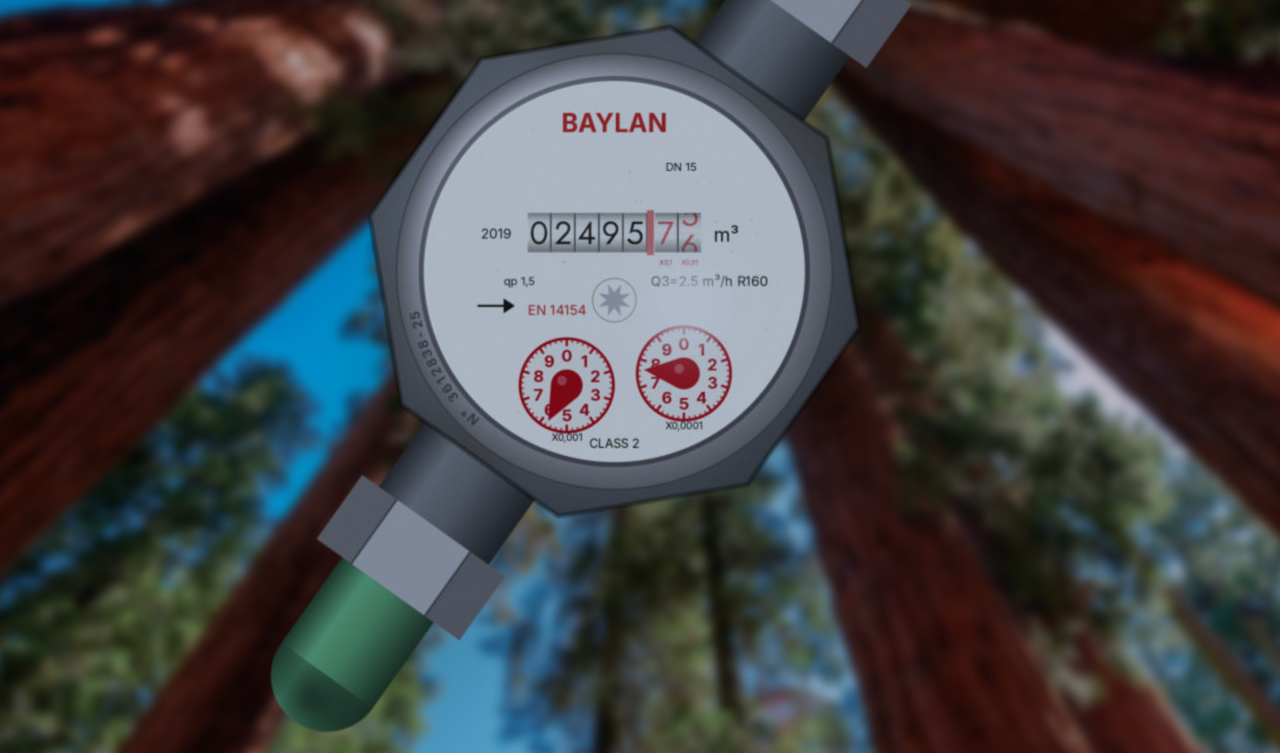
**2495.7557** m³
